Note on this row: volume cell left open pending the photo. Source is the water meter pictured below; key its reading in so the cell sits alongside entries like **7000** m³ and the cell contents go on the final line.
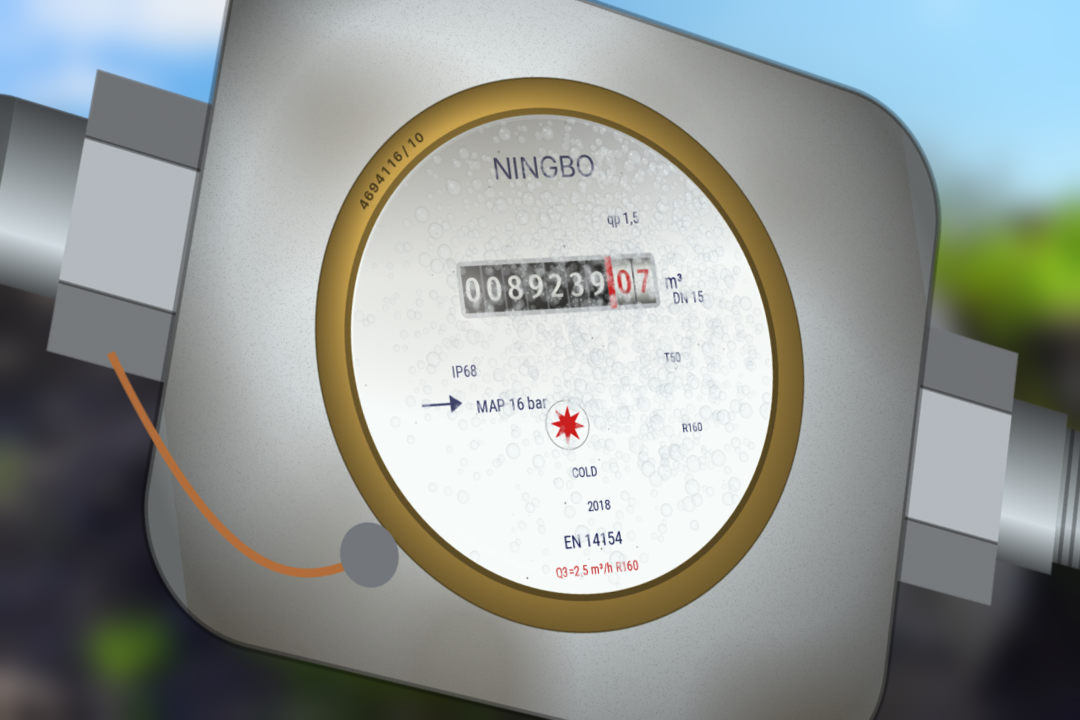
**89239.07** m³
